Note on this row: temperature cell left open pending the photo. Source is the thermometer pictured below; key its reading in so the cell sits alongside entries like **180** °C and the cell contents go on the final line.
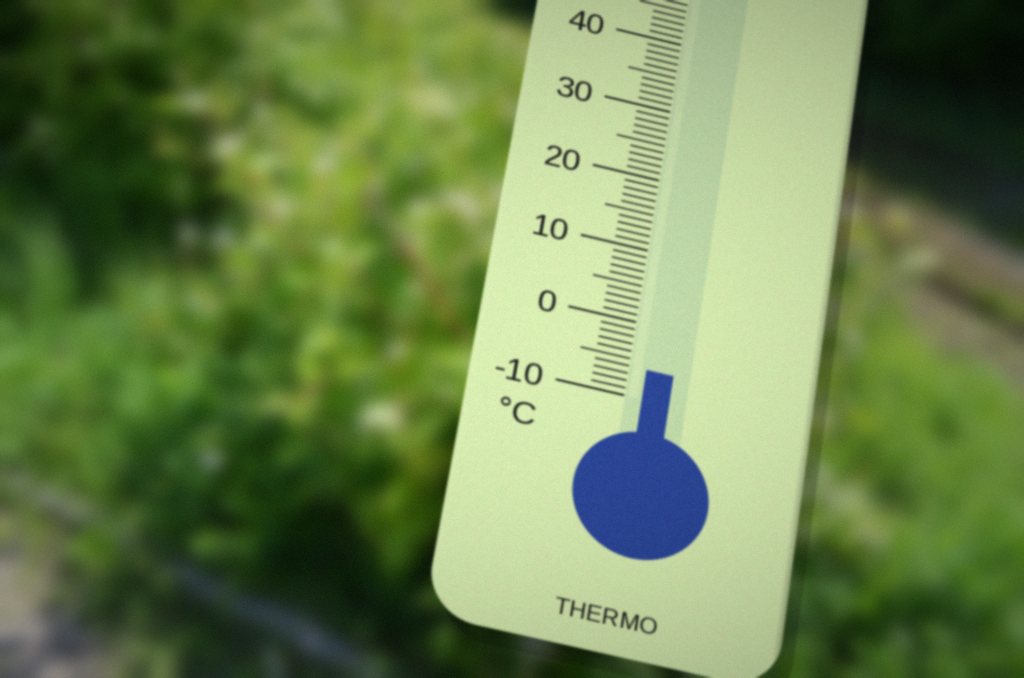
**-6** °C
